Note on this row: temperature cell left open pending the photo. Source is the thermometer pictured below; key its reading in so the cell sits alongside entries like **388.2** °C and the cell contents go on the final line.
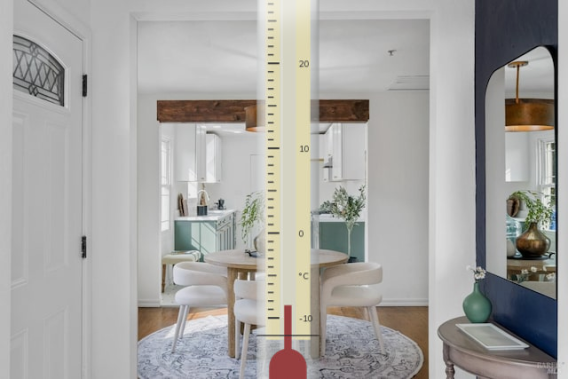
**-8.5** °C
